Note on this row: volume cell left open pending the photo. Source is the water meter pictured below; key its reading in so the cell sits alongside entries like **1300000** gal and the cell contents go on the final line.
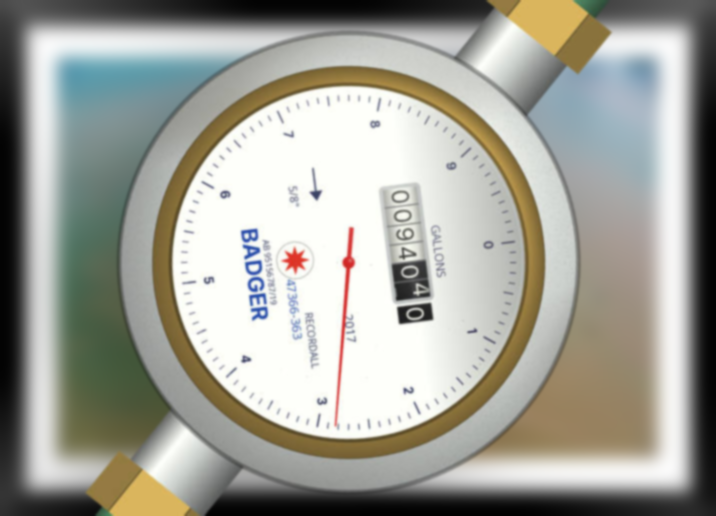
**94042.8** gal
